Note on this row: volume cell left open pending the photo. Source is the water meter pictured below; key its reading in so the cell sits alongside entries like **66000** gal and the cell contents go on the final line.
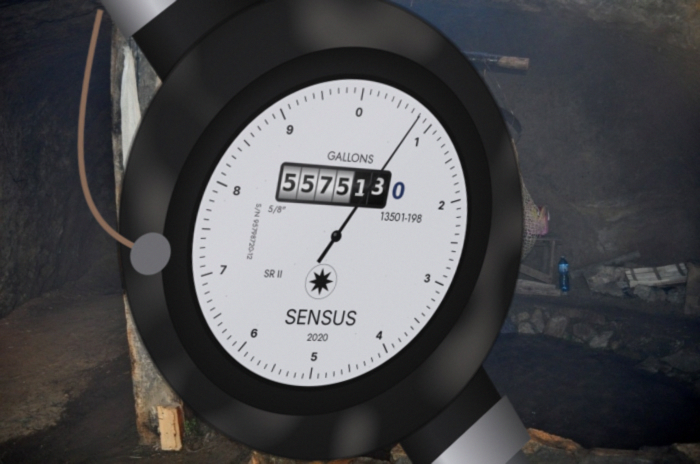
**5575130.8** gal
